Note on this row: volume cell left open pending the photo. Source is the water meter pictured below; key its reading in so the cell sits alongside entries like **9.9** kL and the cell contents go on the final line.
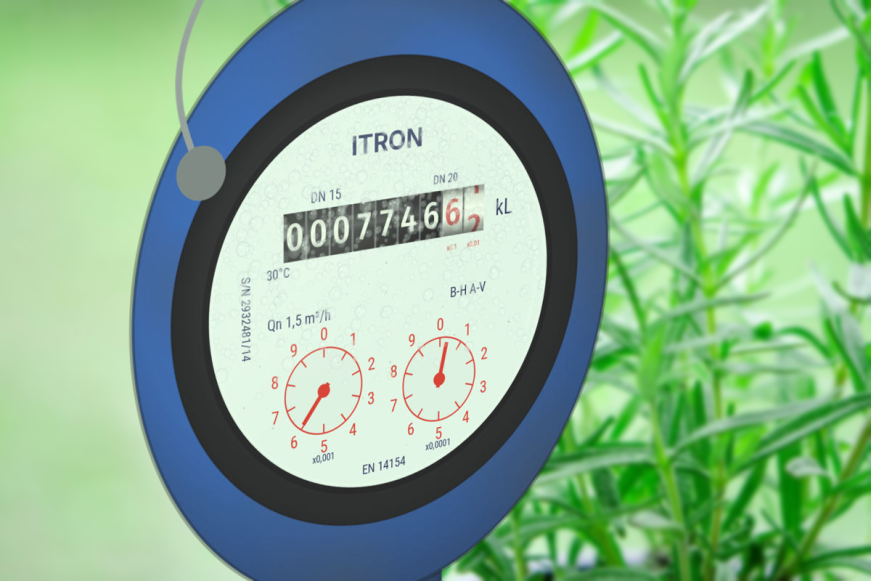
**7746.6160** kL
